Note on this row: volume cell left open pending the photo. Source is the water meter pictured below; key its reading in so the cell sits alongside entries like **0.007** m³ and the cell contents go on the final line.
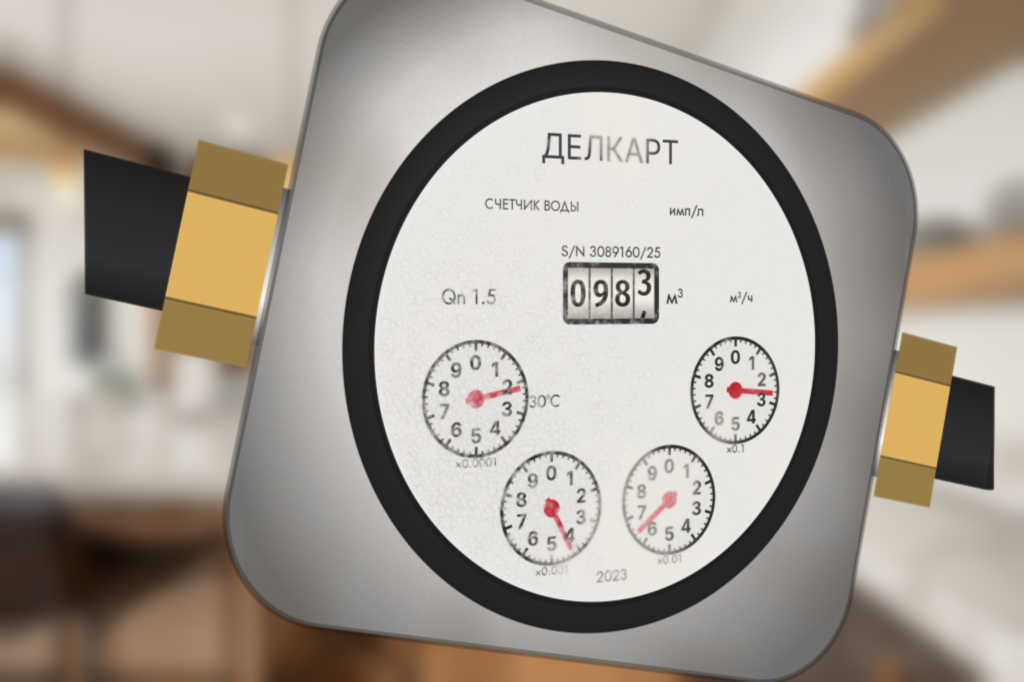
**983.2642** m³
